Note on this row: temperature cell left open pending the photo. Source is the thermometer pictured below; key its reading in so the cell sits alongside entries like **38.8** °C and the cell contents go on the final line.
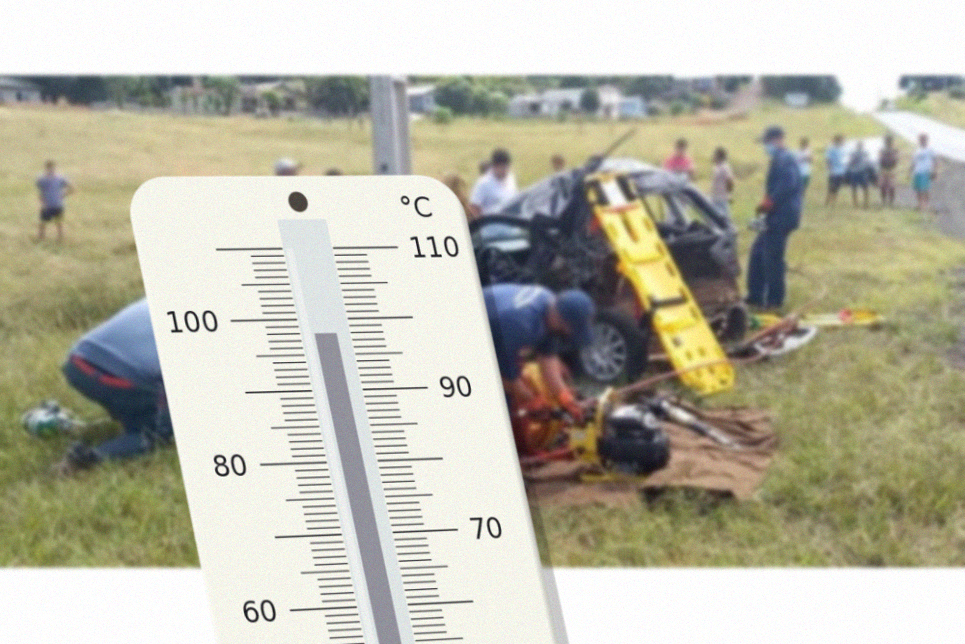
**98** °C
